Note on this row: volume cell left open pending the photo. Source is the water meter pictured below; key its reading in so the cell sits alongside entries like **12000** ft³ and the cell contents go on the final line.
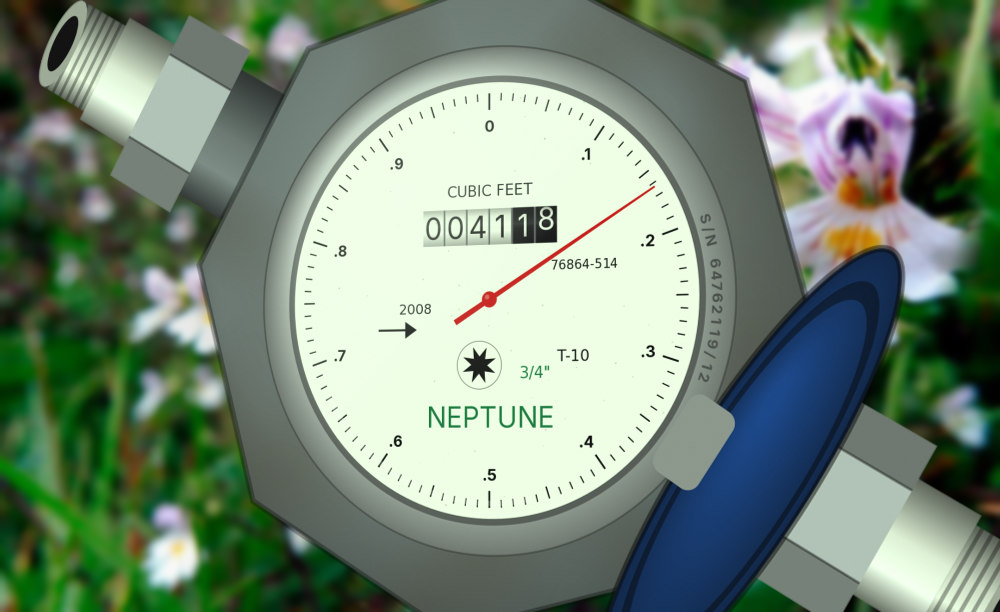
**4118.16** ft³
